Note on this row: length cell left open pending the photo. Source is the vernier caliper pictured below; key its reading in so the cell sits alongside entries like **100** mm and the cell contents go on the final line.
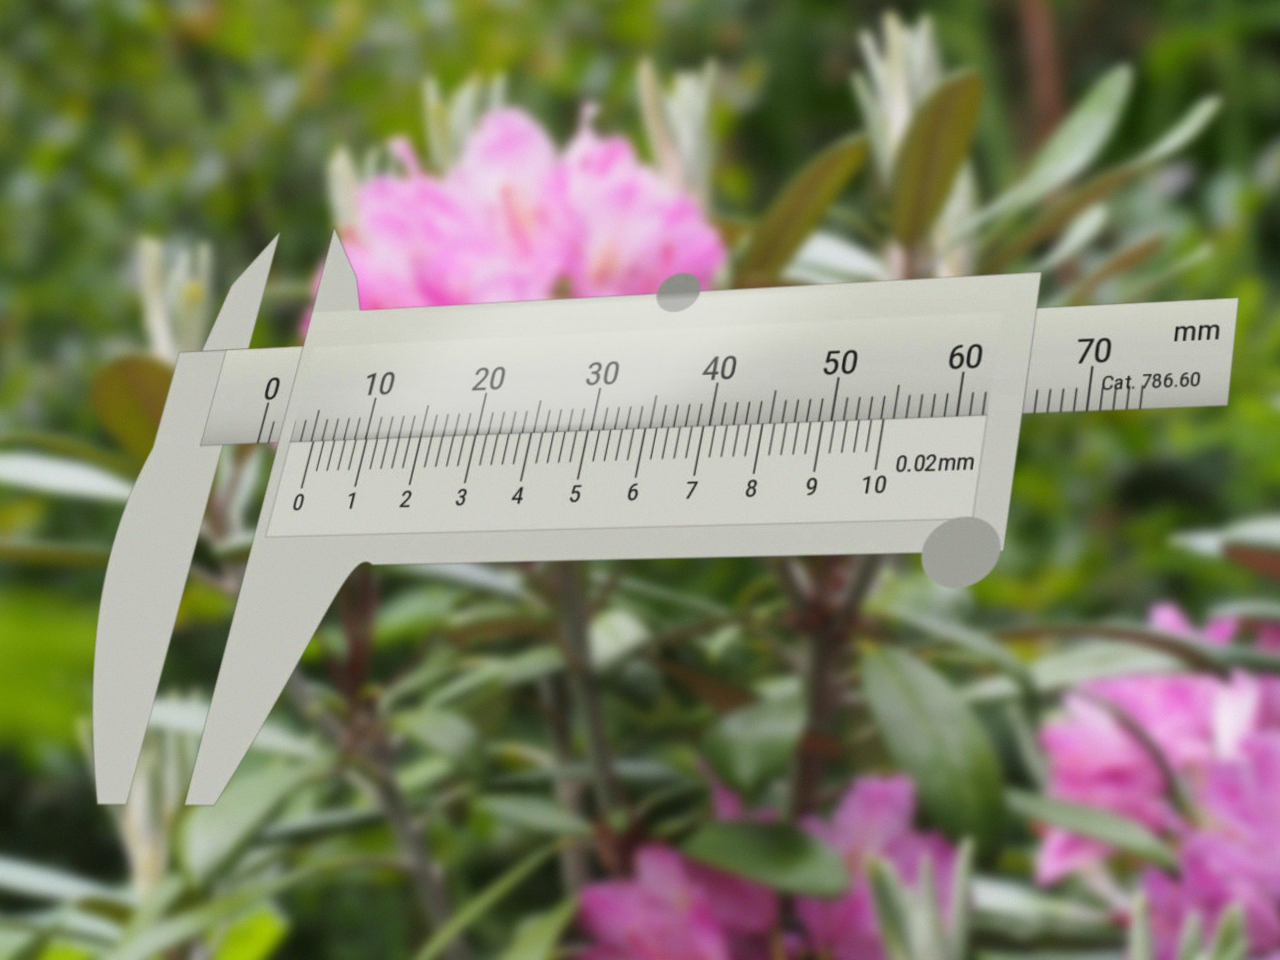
**5.2** mm
